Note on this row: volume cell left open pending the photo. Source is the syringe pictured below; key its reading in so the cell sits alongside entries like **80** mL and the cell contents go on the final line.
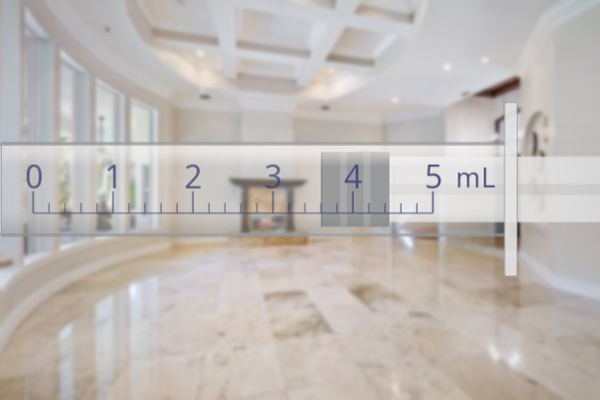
**3.6** mL
